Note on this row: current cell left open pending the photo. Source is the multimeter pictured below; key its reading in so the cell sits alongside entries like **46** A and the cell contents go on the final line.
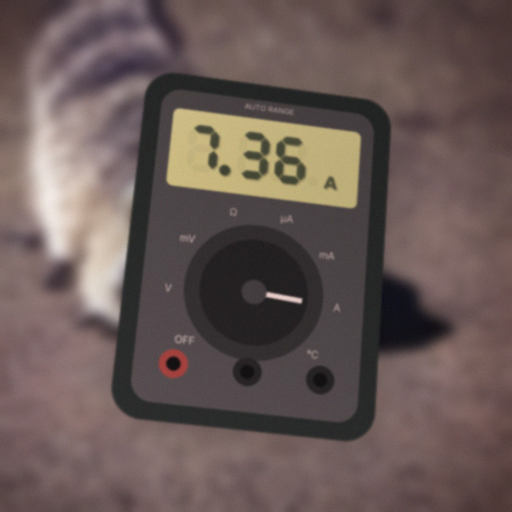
**7.36** A
